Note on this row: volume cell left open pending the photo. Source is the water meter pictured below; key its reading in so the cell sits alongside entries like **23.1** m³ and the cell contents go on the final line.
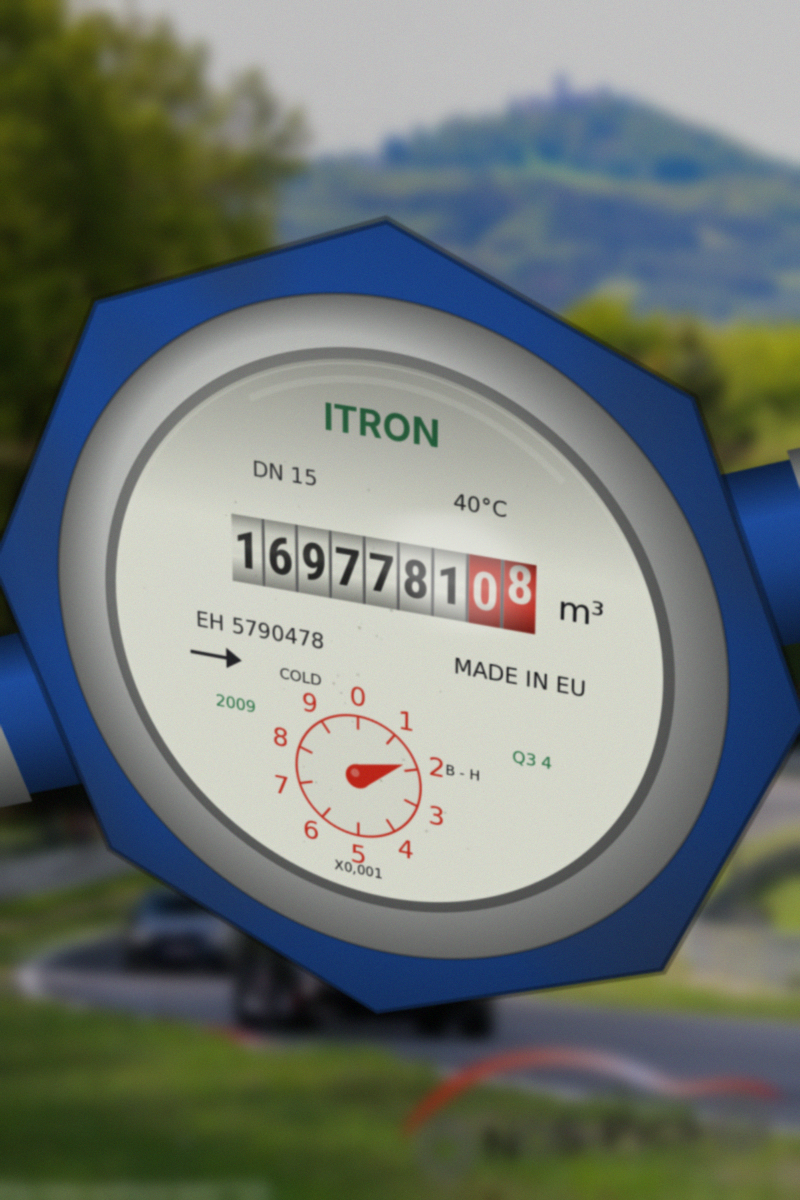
**1697781.081** m³
